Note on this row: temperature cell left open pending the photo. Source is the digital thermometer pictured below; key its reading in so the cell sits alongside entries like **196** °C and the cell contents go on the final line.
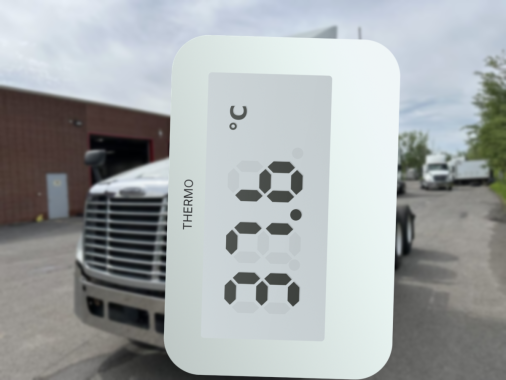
**37.6** °C
